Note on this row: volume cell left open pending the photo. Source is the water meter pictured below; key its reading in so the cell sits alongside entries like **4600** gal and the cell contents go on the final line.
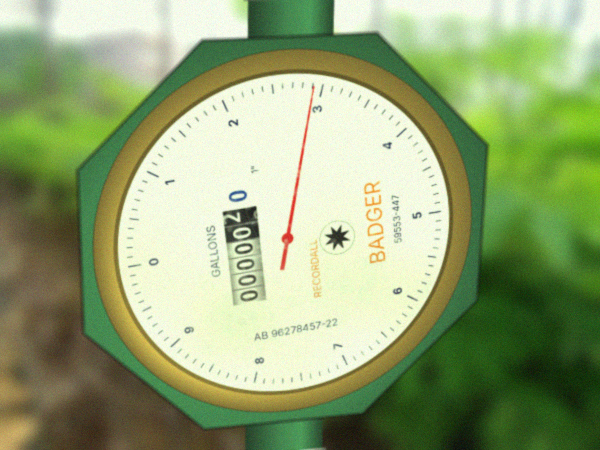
**22.9** gal
